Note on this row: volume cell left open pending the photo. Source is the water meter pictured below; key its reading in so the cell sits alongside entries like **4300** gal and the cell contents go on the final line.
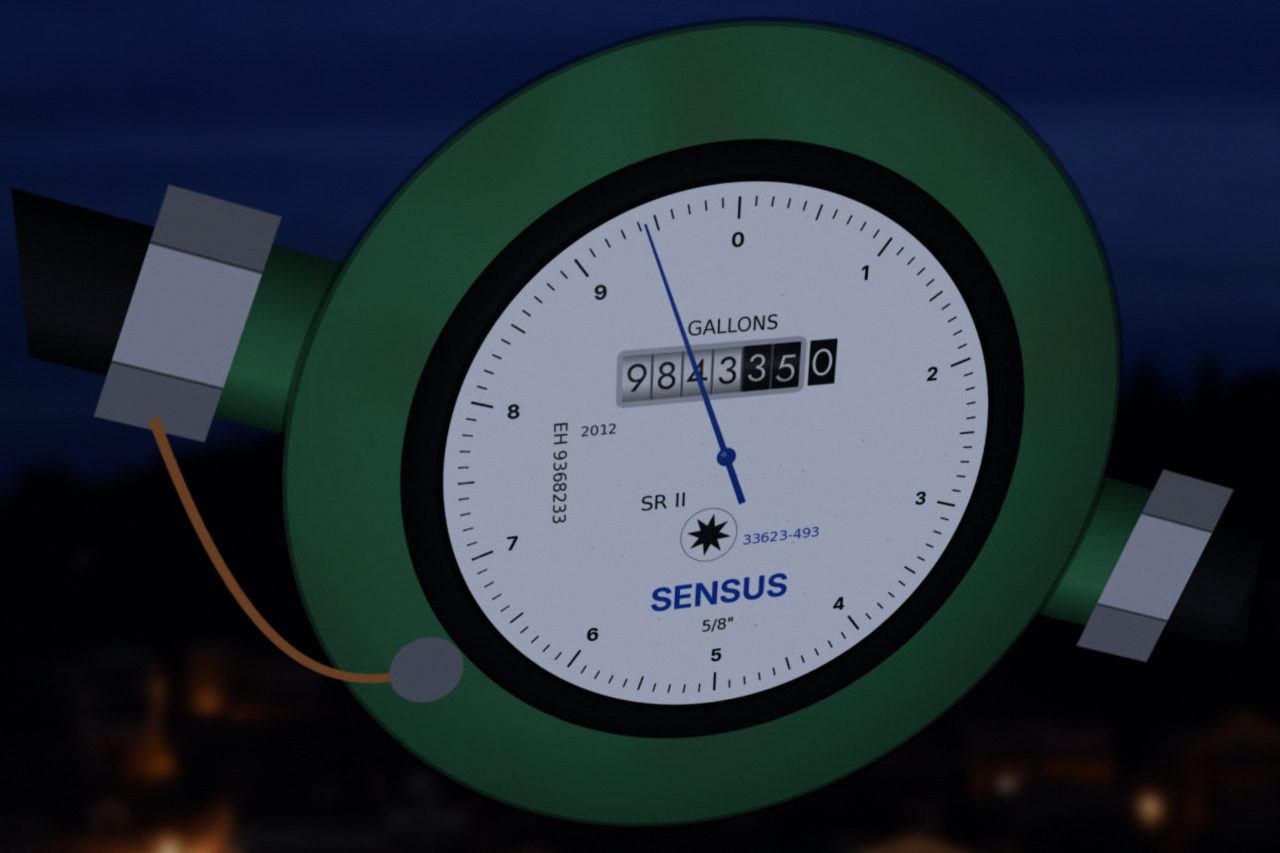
**9843349.4** gal
